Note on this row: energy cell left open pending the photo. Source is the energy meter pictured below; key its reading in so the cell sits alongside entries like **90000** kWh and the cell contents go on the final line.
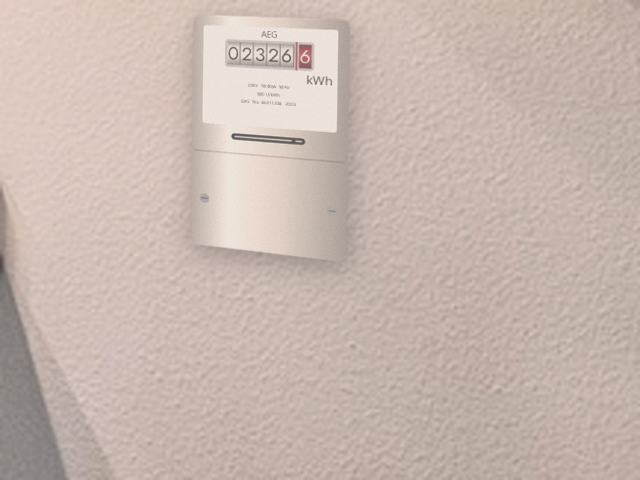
**2326.6** kWh
